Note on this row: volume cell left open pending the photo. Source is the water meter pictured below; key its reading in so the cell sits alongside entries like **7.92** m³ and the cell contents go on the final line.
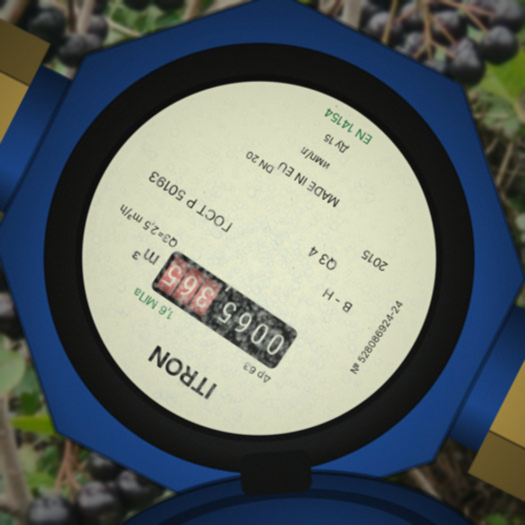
**65.365** m³
